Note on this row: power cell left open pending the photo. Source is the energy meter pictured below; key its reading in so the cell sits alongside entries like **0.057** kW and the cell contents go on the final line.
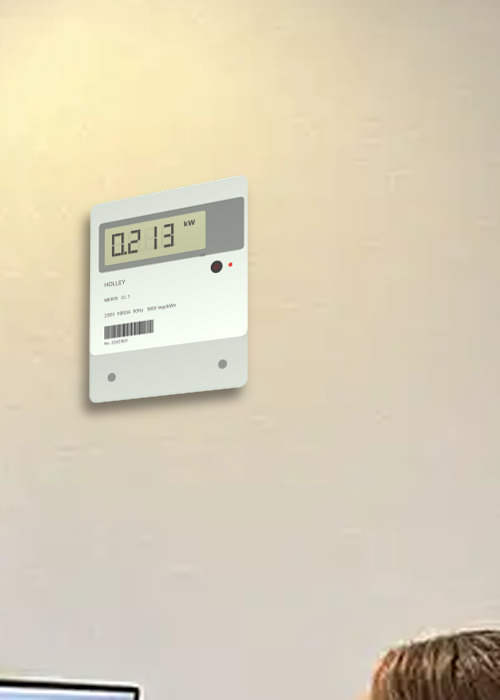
**0.213** kW
